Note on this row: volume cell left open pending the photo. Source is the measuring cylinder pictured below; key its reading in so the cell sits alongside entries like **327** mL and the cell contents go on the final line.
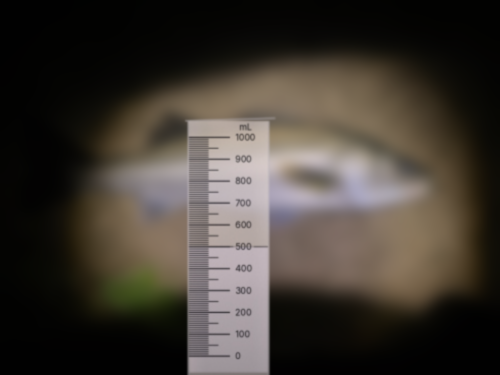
**500** mL
